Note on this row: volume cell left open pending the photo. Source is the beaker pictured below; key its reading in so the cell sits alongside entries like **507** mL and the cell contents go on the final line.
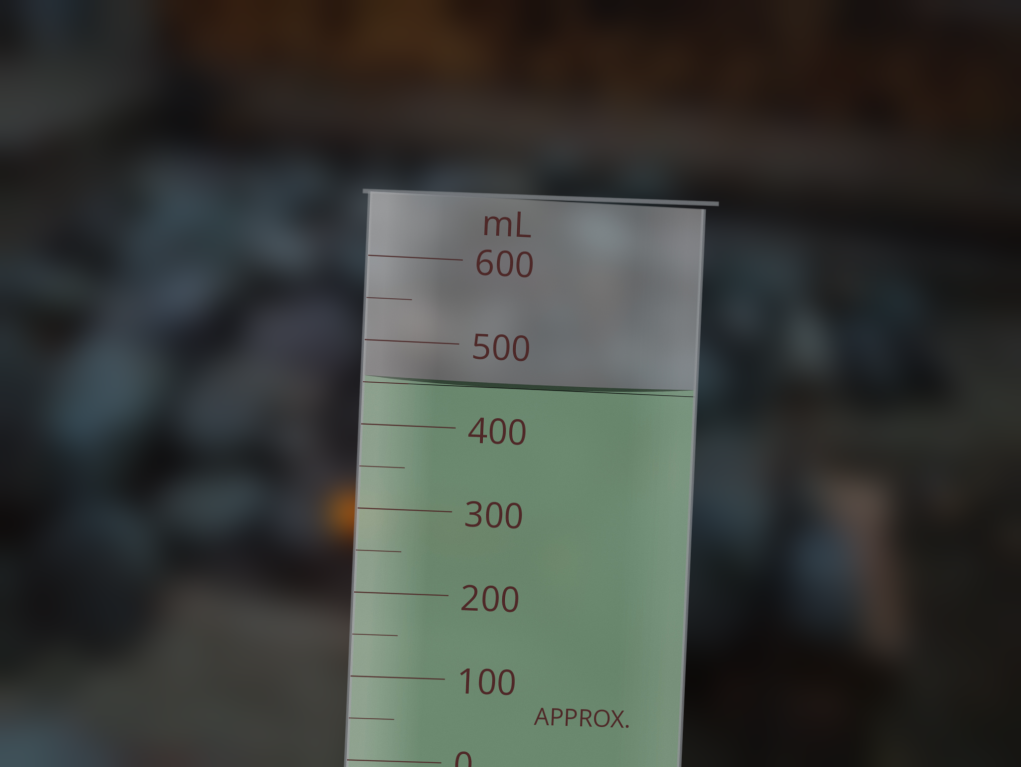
**450** mL
